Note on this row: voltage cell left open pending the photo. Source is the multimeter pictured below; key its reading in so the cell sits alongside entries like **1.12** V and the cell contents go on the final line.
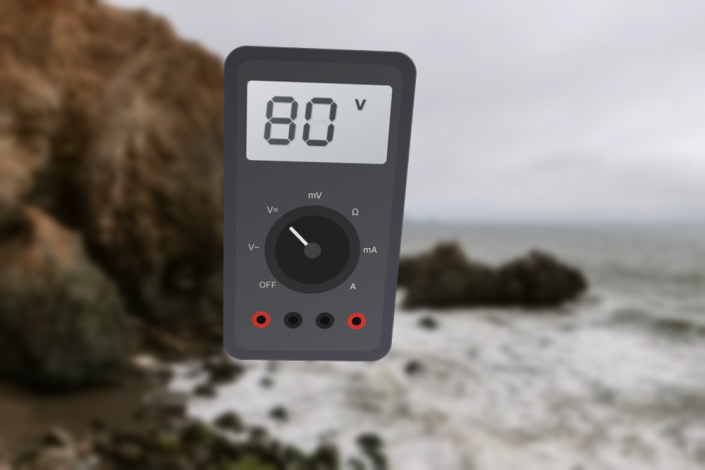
**80** V
